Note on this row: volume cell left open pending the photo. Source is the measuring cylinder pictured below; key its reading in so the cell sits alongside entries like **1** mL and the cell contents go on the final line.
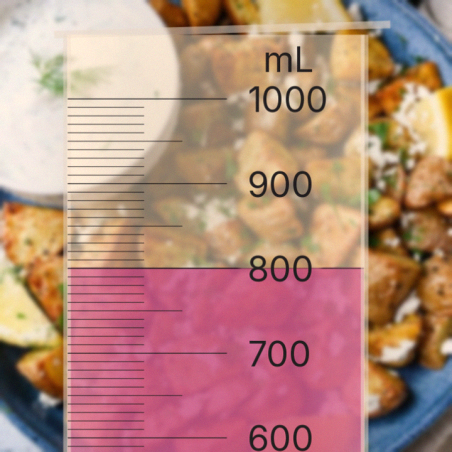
**800** mL
